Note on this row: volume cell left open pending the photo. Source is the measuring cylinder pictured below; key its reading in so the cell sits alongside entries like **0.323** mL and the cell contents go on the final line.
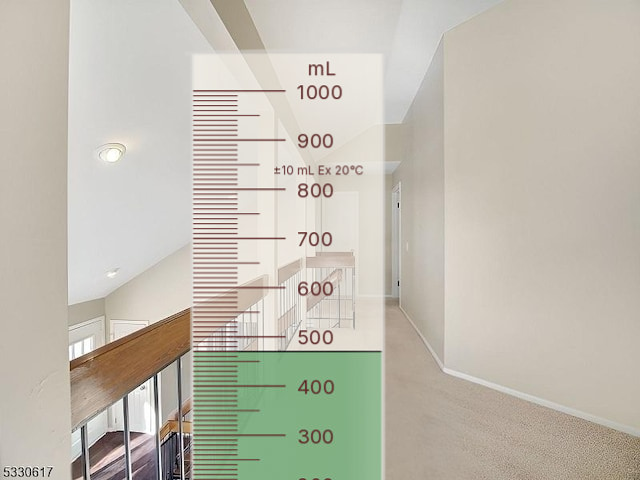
**470** mL
